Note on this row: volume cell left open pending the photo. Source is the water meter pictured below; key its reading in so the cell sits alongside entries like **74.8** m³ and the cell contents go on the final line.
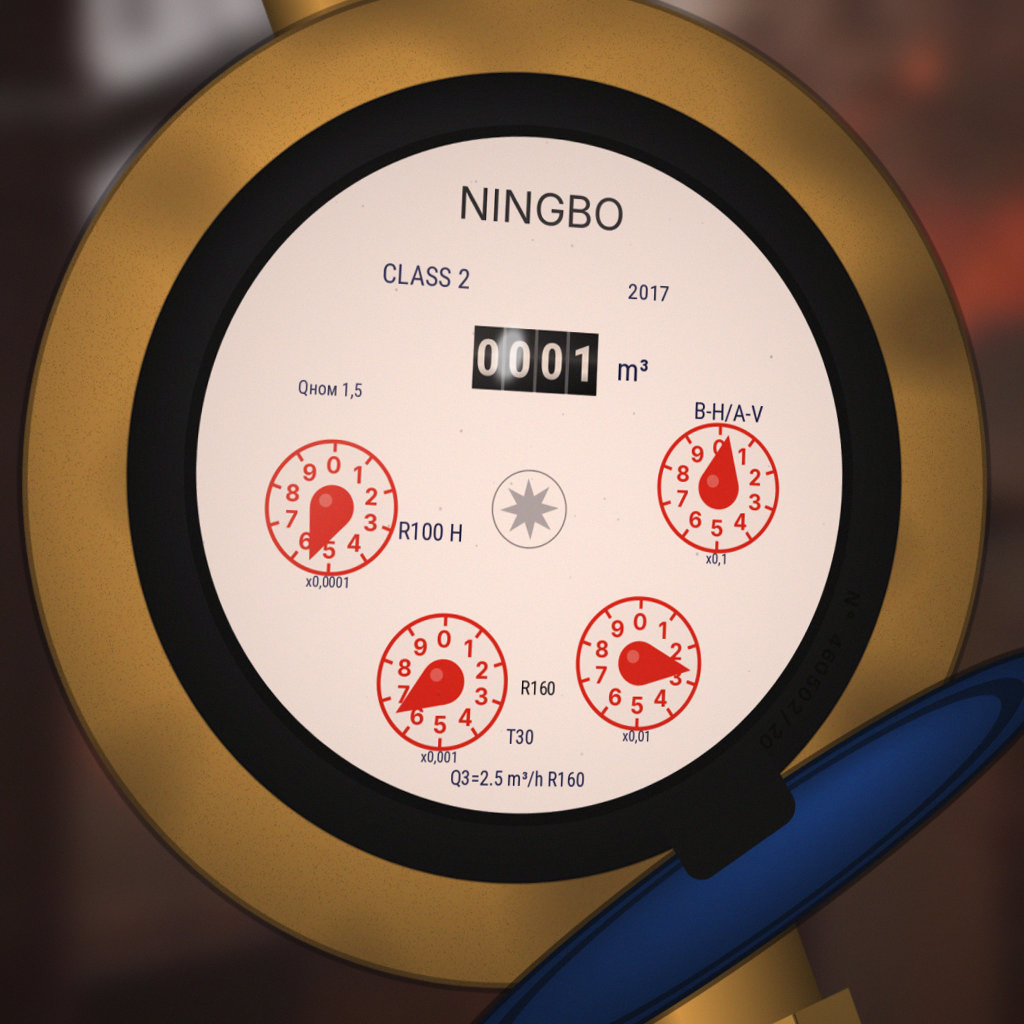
**1.0265** m³
